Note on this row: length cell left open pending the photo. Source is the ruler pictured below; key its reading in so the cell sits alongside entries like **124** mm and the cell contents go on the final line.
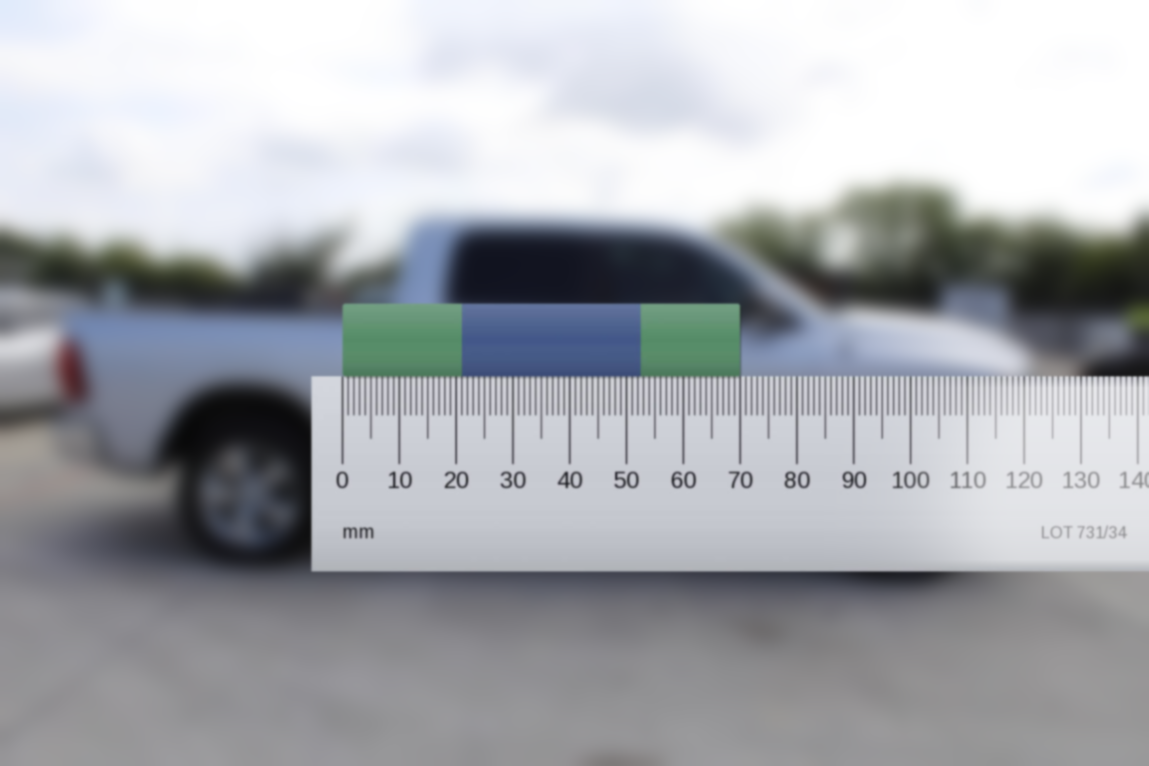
**70** mm
